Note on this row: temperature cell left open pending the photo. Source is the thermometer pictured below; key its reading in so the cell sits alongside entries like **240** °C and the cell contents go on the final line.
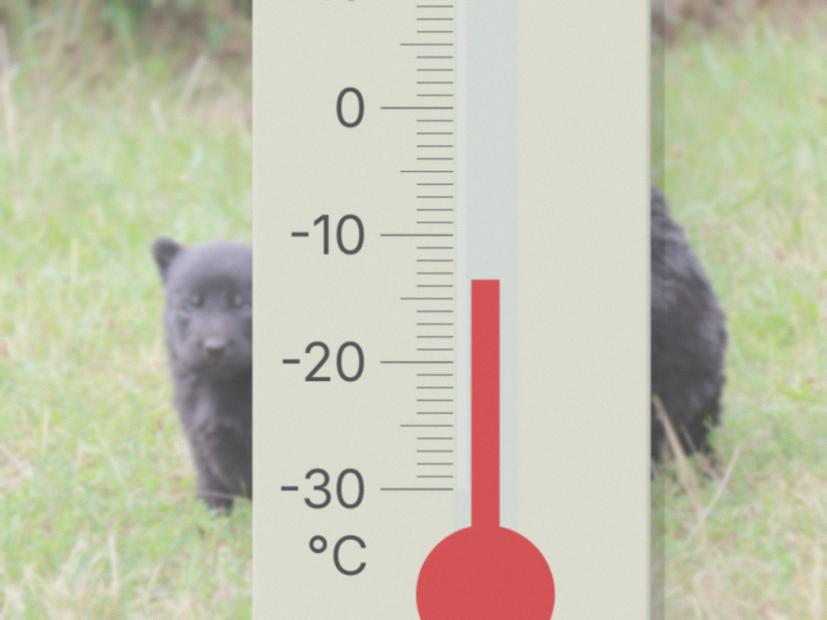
**-13.5** °C
